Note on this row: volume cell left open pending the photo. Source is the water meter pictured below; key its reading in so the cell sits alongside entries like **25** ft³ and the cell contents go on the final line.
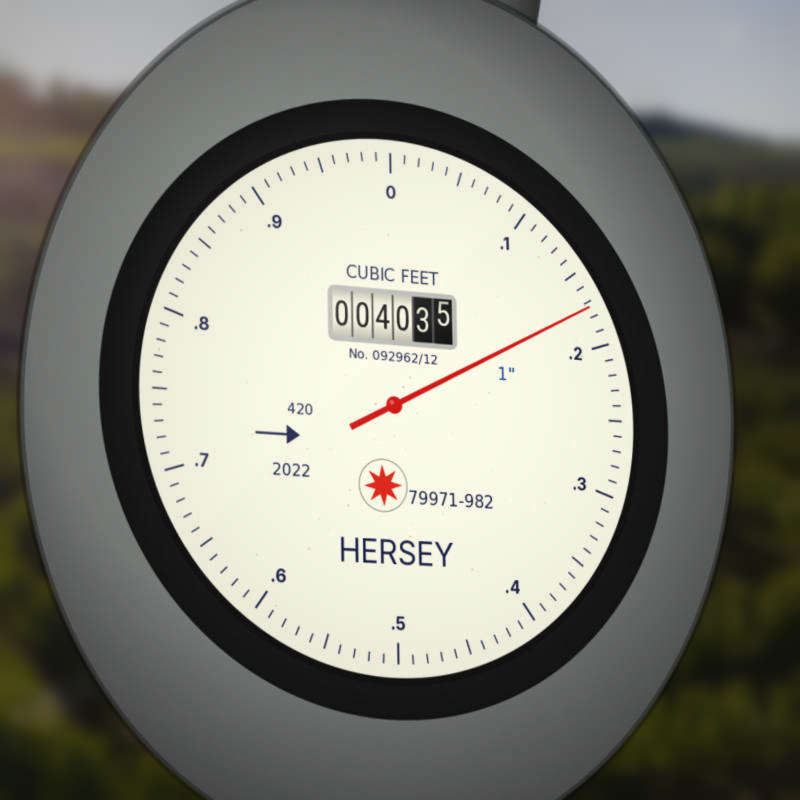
**4035.17** ft³
